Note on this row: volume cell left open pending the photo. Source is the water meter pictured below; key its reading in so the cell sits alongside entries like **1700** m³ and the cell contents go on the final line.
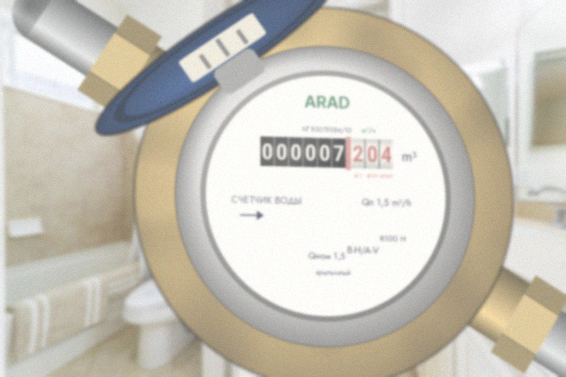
**7.204** m³
